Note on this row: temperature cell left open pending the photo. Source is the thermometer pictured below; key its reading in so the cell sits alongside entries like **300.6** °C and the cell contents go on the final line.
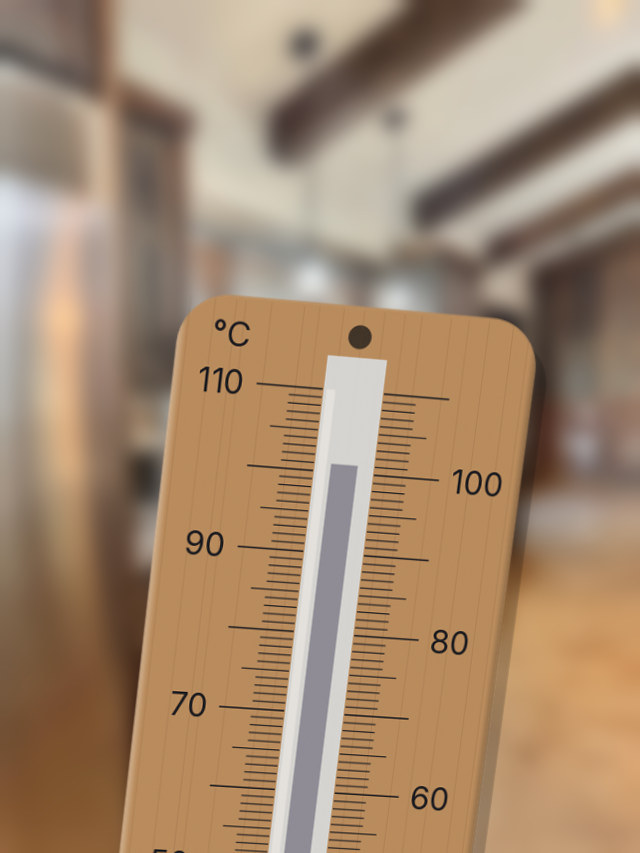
**101** °C
